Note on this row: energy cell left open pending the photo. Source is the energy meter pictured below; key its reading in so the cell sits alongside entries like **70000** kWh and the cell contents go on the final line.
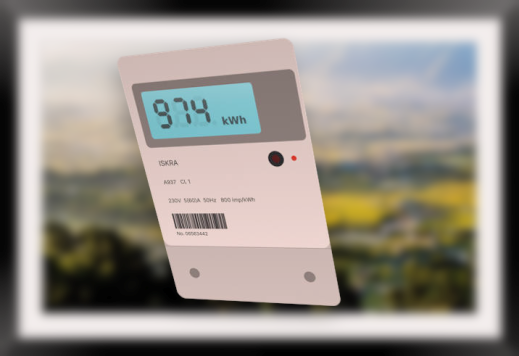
**974** kWh
